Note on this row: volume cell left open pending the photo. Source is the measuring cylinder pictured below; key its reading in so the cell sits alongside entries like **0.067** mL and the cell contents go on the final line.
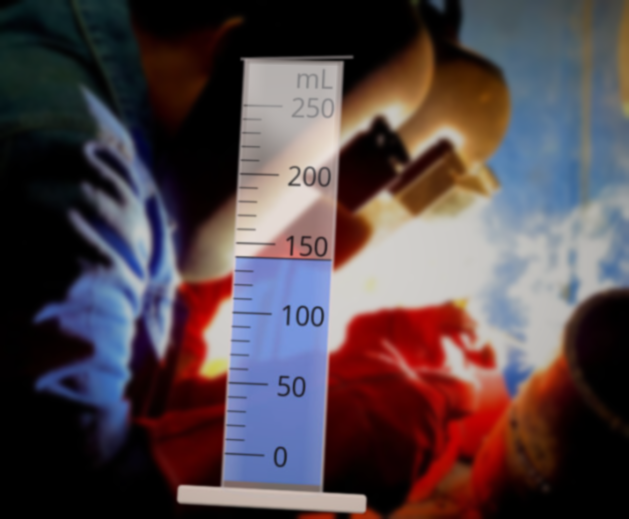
**140** mL
